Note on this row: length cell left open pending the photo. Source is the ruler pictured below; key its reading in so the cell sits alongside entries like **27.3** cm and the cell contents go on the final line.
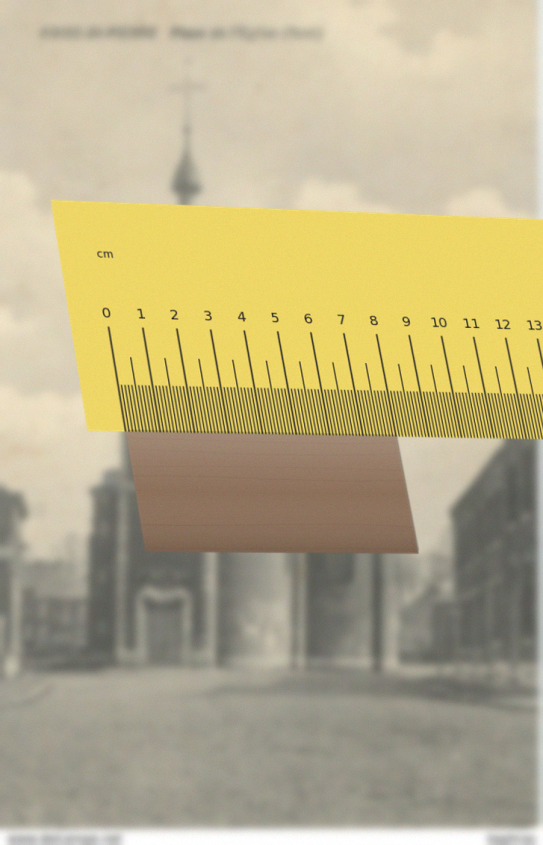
**8** cm
